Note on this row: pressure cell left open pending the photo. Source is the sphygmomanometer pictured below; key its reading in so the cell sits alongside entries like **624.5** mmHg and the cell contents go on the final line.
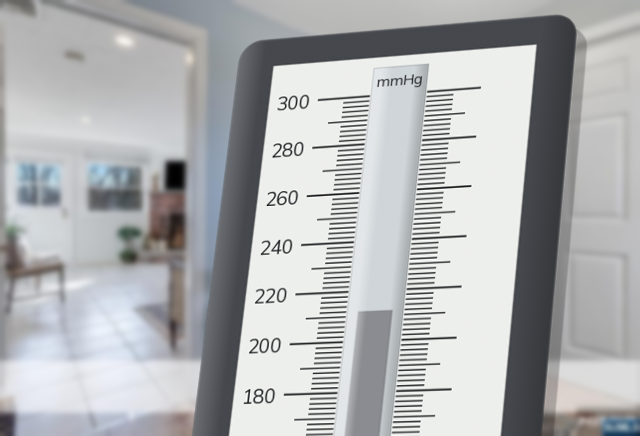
**212** mmHg
